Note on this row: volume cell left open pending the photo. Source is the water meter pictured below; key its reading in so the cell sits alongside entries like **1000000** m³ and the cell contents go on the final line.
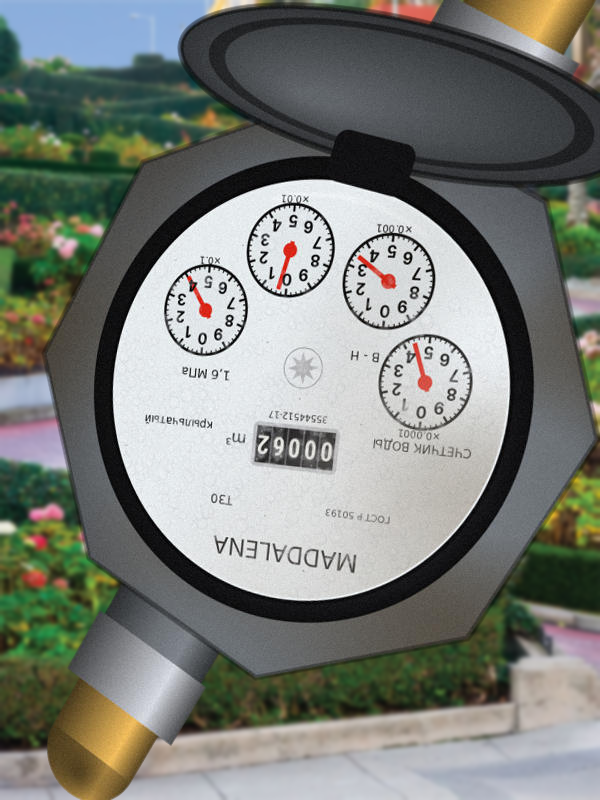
**62.4034** m³
